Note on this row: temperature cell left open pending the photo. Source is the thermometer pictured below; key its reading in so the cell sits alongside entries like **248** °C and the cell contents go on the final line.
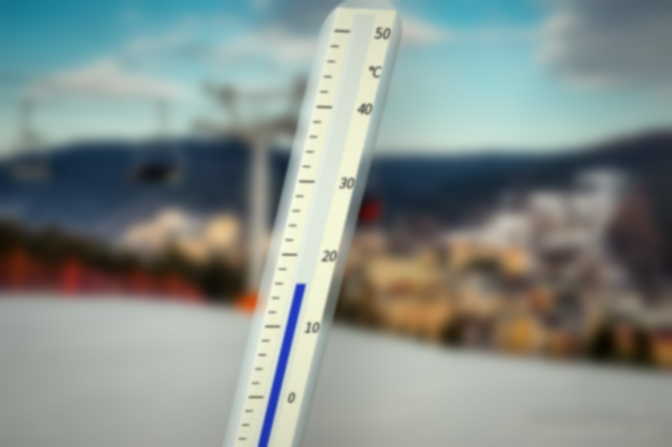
**16** °C
